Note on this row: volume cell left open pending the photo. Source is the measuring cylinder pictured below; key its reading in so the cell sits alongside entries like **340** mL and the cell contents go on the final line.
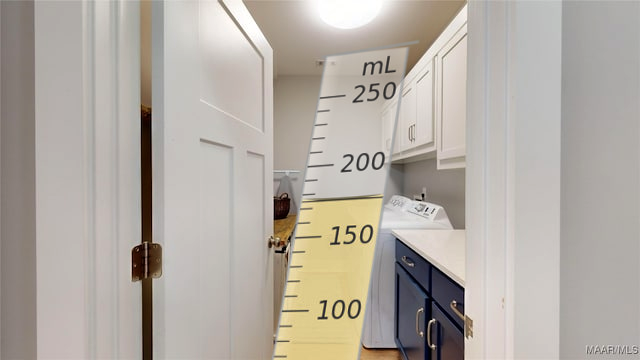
**175** mL
